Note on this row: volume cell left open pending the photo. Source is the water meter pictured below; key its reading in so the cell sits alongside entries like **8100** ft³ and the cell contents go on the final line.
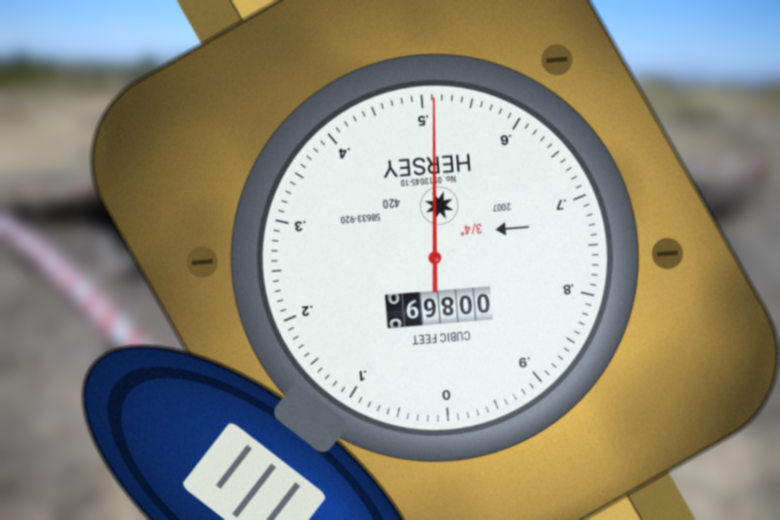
**8698.51** ft³
